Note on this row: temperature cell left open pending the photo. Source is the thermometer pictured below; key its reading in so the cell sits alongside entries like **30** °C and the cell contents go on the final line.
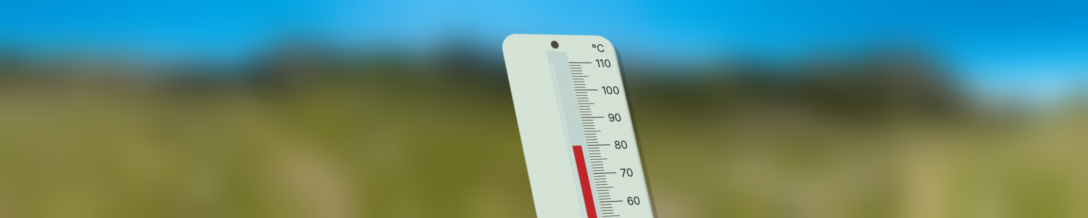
**80** °C
